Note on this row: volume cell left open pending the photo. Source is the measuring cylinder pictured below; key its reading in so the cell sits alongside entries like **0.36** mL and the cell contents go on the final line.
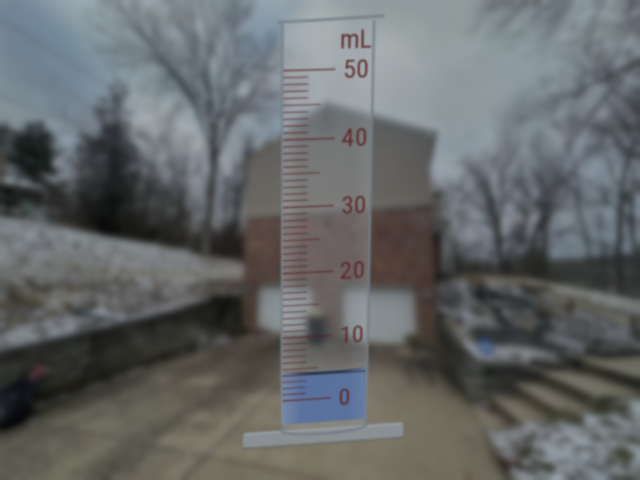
**4** mL
